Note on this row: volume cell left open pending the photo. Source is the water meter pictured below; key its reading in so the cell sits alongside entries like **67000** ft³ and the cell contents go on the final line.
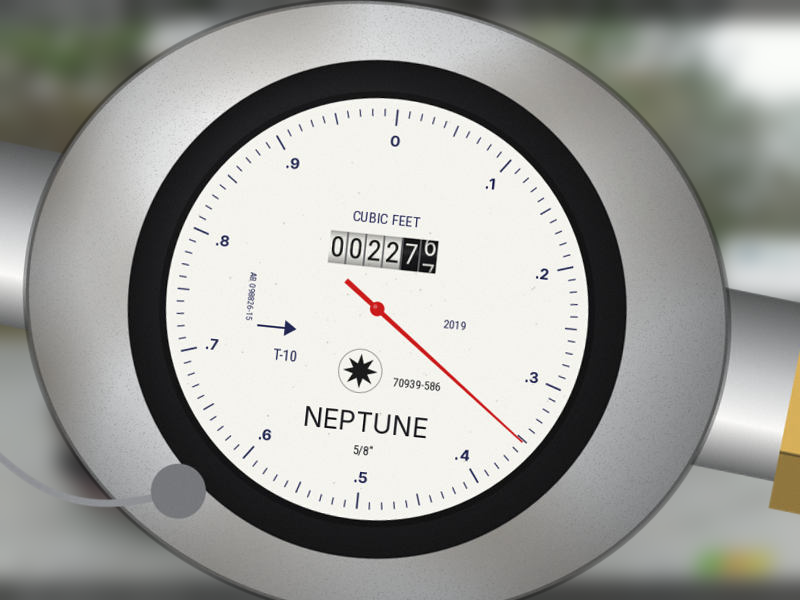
**2276.35** ft³
